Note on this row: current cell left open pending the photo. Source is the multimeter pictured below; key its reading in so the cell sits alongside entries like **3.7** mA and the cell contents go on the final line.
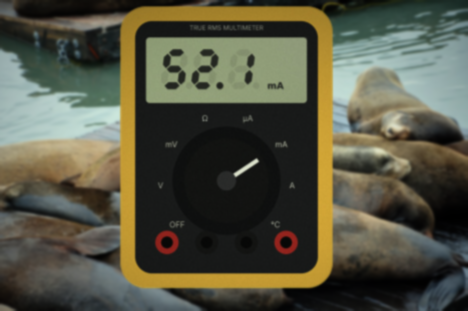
**52.1** mA
